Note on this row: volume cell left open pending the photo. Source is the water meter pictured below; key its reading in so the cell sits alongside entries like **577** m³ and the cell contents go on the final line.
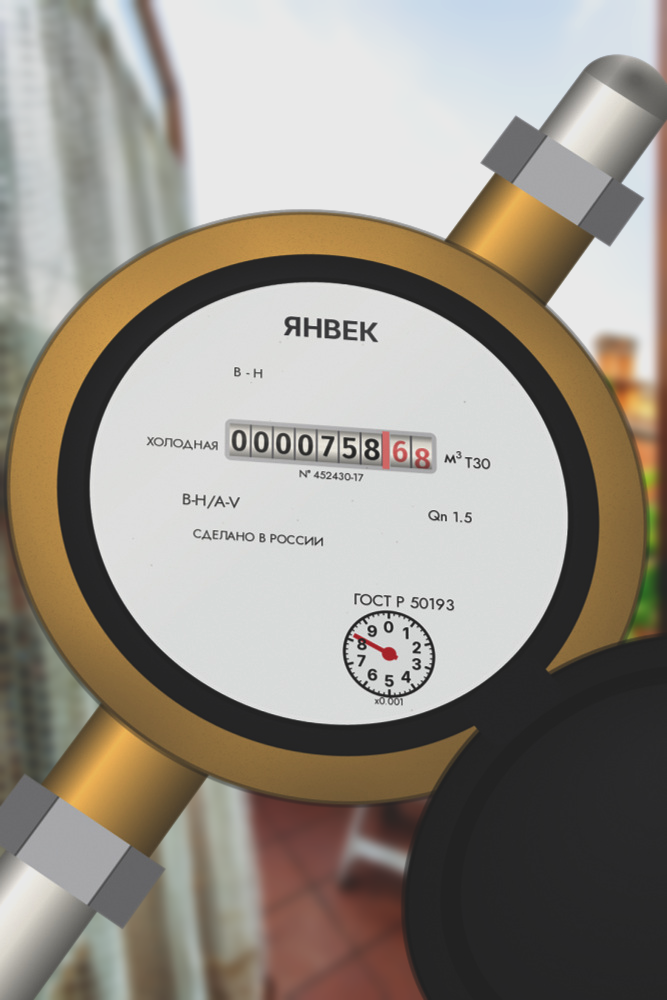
**758.678** m³
